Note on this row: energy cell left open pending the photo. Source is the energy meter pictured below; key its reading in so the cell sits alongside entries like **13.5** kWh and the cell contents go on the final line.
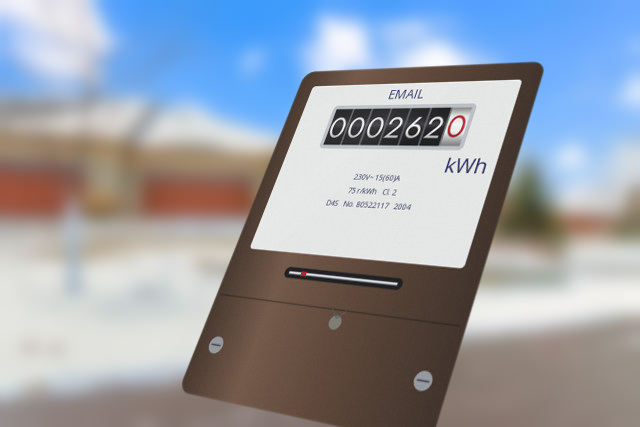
**262.0** kWh
